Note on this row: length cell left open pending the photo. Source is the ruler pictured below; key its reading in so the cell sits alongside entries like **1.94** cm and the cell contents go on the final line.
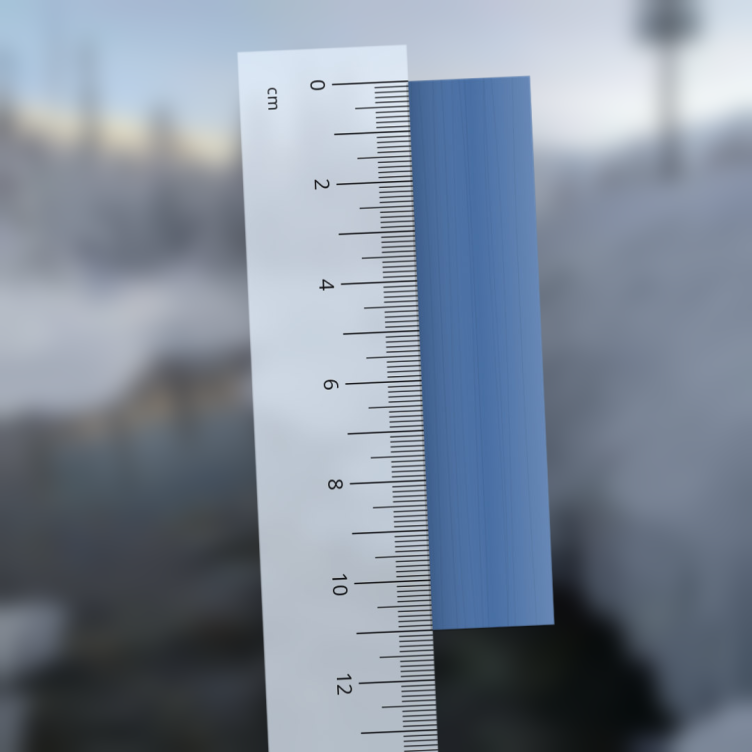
**11** cm
